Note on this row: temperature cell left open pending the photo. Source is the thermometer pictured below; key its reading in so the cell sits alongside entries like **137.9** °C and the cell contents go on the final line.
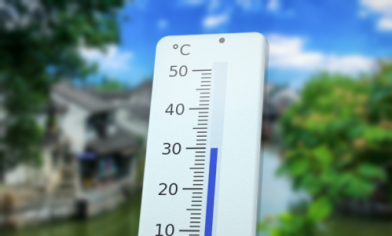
**30** °C
